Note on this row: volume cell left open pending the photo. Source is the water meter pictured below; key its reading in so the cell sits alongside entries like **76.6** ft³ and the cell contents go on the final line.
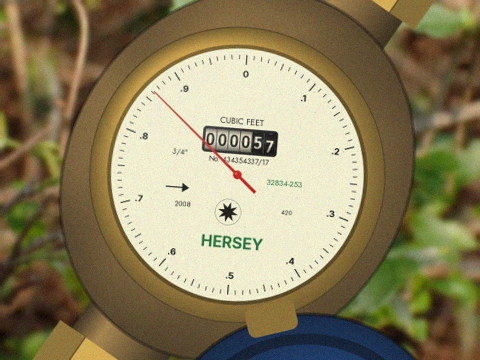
**56.86** ft³
